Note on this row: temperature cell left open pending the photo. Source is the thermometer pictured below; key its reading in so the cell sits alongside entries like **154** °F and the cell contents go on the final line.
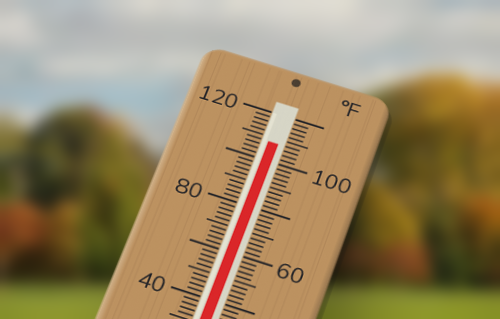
**108** °F
